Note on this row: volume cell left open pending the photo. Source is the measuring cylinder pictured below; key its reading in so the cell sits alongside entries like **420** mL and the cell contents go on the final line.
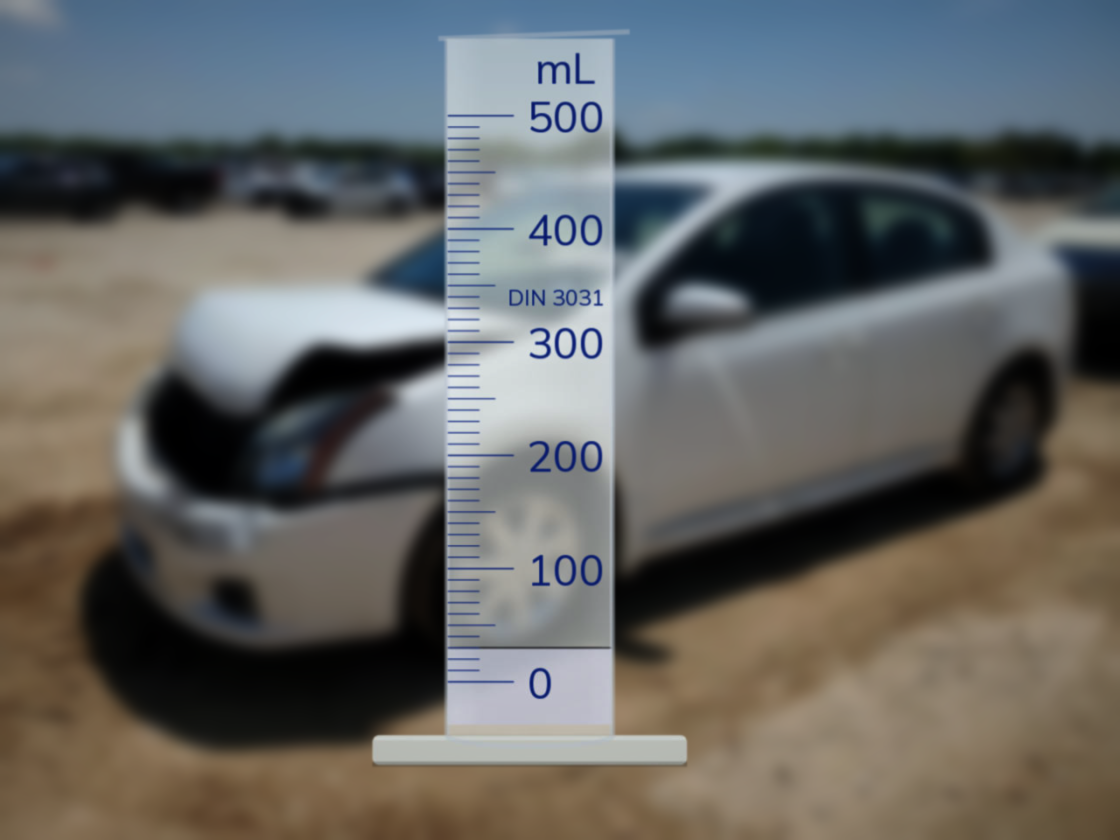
**30** mL
